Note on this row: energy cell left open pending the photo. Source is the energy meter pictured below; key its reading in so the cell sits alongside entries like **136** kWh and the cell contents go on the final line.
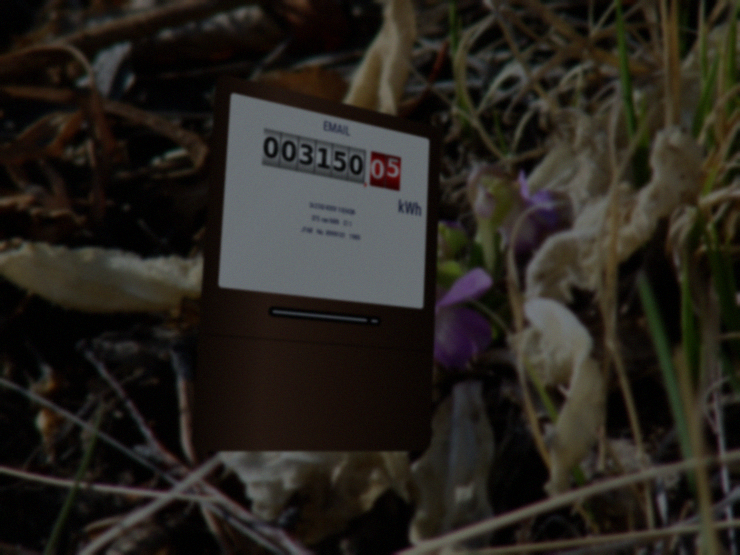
**3150.05** kWh
